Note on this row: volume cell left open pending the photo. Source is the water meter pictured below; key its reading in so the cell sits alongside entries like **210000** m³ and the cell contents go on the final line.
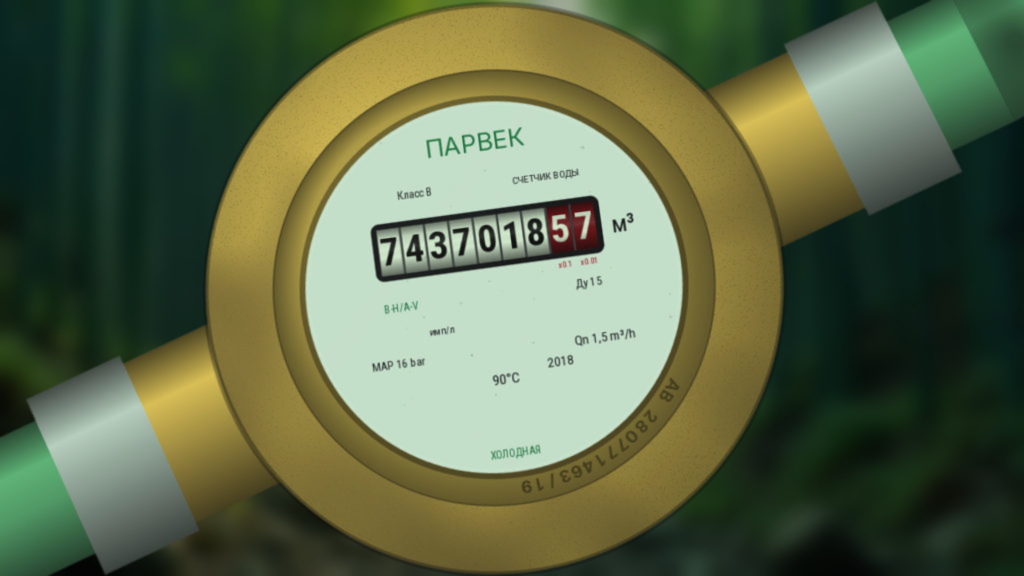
**7437018.57** m³
